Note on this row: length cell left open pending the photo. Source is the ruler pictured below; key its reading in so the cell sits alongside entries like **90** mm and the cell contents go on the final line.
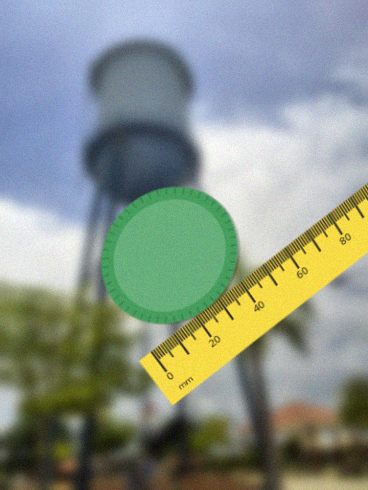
**50** mm
